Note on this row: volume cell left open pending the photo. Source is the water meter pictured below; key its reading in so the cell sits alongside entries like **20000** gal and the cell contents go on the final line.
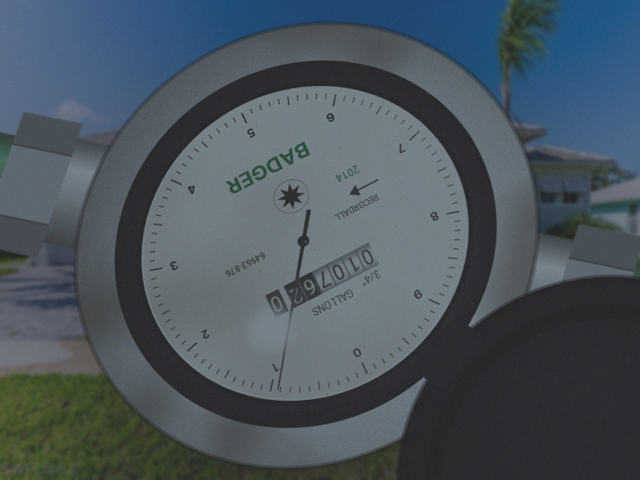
**107620.9** gal
